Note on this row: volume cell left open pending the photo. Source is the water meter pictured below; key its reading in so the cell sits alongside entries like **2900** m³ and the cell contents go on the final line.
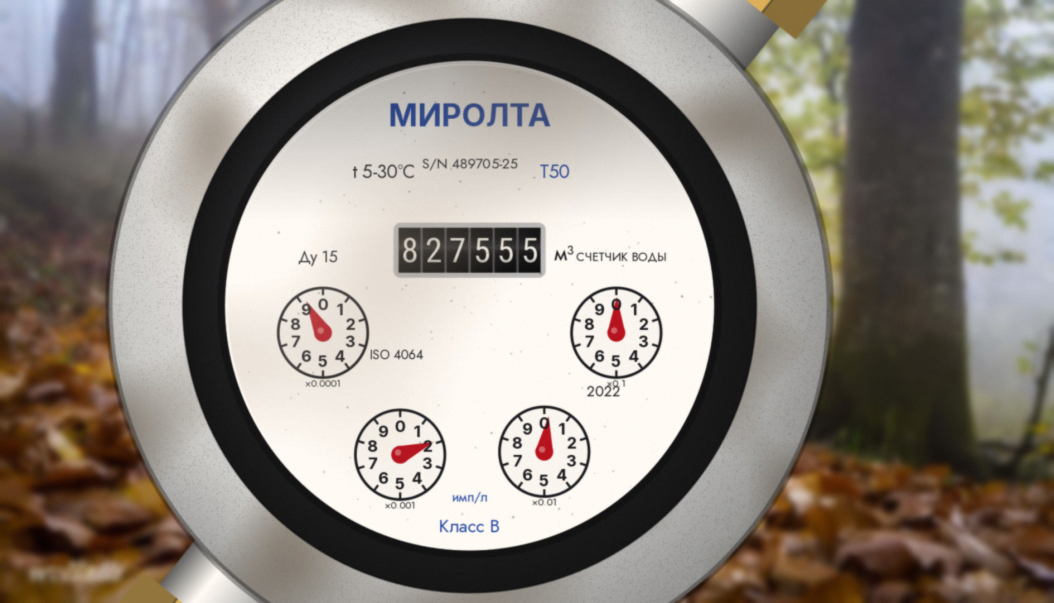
**827555.0019** m³
